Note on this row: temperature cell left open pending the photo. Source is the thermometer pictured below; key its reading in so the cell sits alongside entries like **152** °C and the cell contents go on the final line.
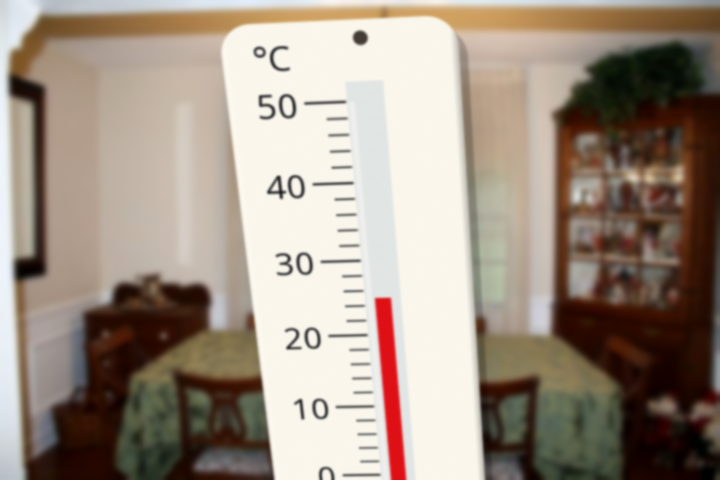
**25** °C
